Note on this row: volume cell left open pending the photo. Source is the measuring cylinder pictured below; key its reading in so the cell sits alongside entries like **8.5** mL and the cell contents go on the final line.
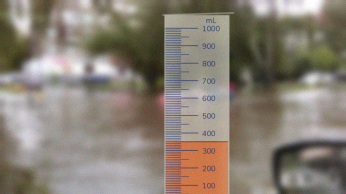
**350** mL
